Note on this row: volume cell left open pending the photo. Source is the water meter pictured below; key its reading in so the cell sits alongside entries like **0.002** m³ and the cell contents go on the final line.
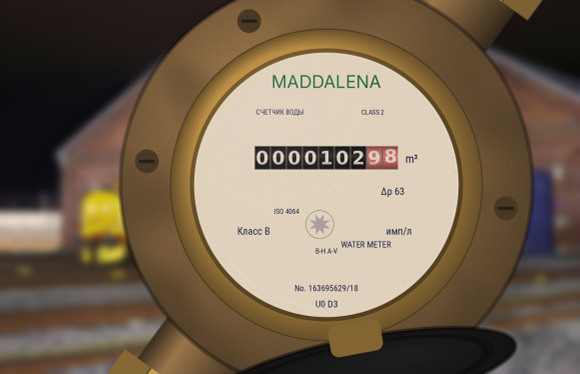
**102.98** m³
